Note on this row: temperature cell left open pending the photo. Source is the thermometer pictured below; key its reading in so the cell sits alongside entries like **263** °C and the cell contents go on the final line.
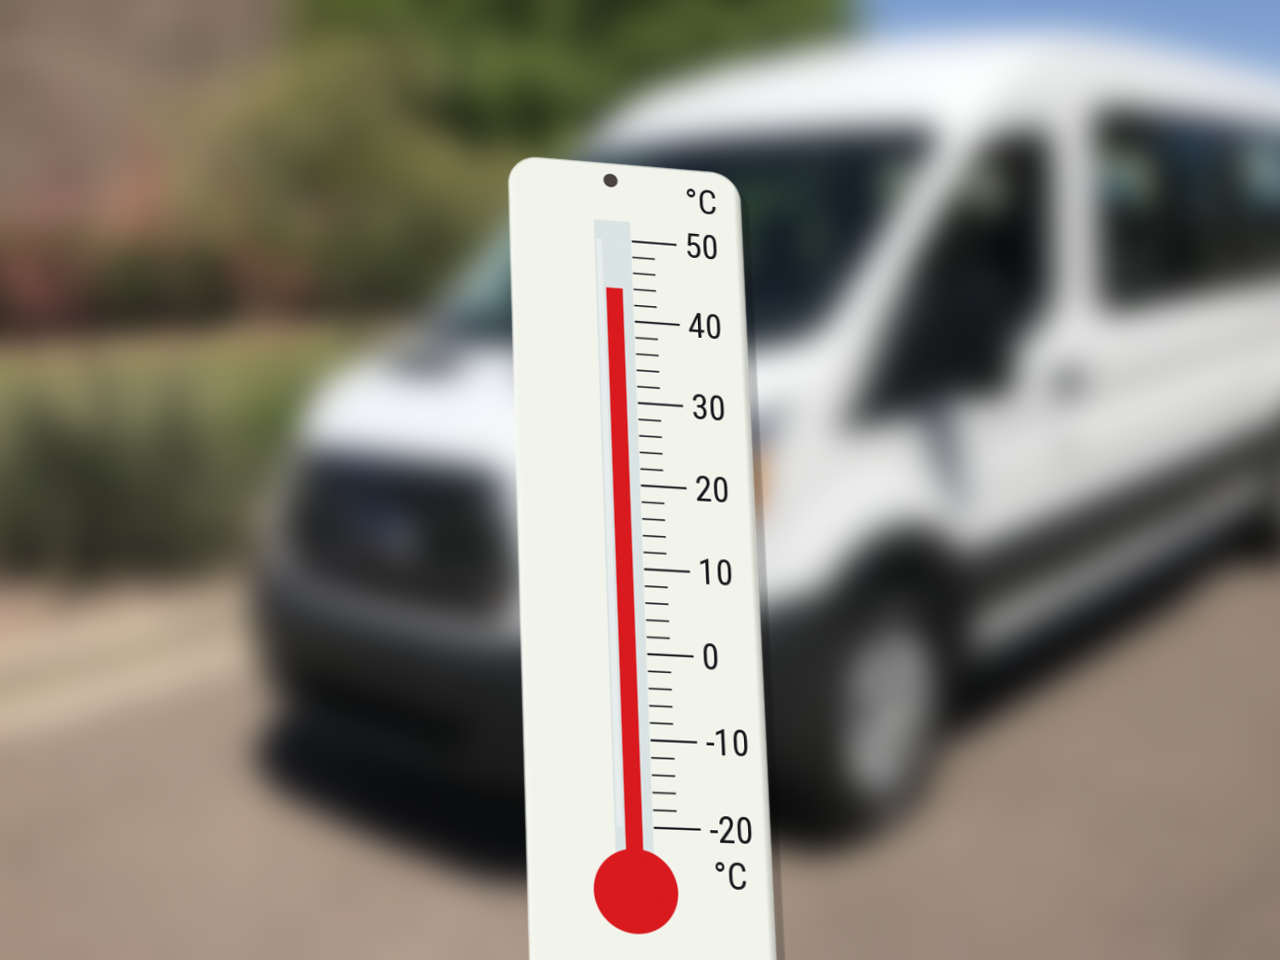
**44** °C
